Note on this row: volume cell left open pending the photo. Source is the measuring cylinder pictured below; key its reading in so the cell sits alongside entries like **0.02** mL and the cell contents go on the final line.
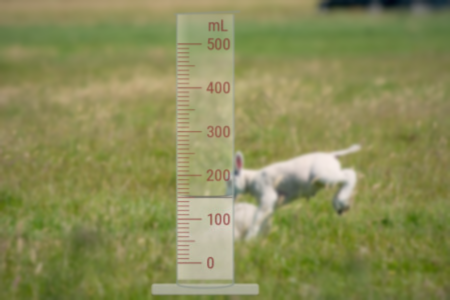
**150** mL
